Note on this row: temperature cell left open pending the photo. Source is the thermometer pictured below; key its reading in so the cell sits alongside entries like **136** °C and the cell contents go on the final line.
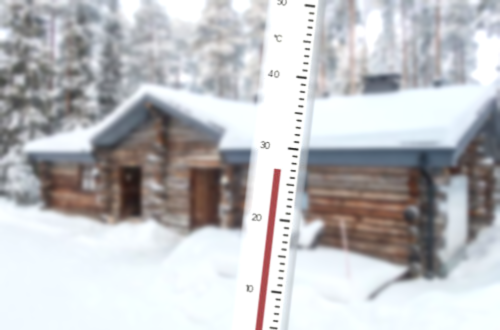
**27** °C
